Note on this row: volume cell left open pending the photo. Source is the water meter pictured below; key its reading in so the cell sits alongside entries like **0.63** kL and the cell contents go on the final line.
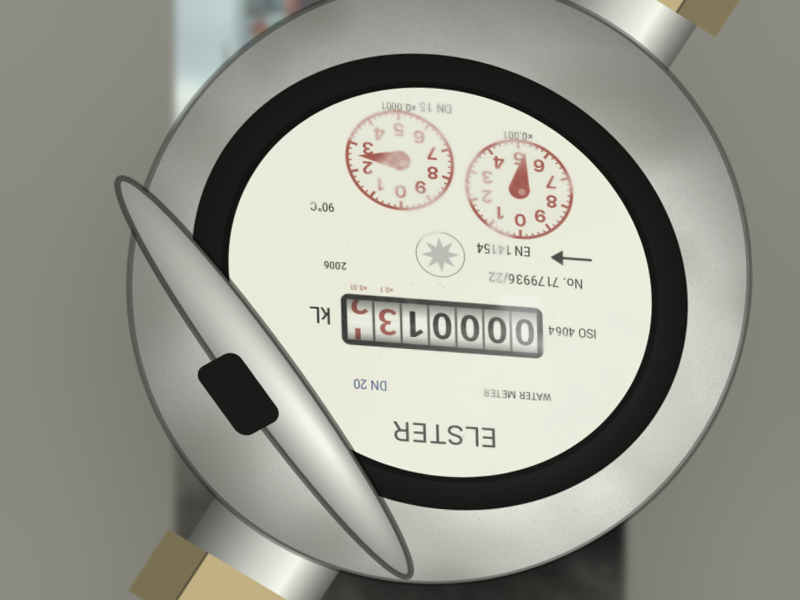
**1.3152** kL
